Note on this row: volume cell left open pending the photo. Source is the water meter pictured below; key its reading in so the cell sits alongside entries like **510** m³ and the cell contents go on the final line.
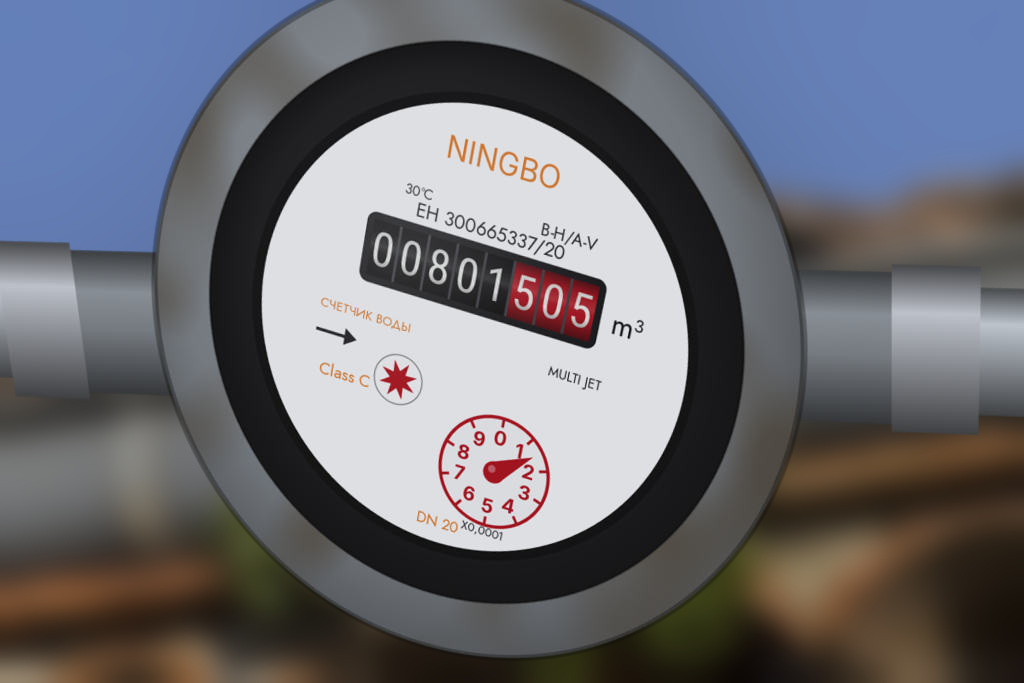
**801.5051** m³
